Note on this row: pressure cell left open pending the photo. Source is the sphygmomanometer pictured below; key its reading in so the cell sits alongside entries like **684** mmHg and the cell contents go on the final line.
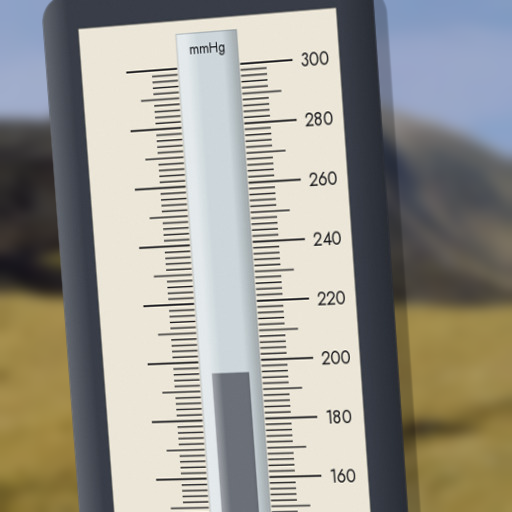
**196** mmHg
